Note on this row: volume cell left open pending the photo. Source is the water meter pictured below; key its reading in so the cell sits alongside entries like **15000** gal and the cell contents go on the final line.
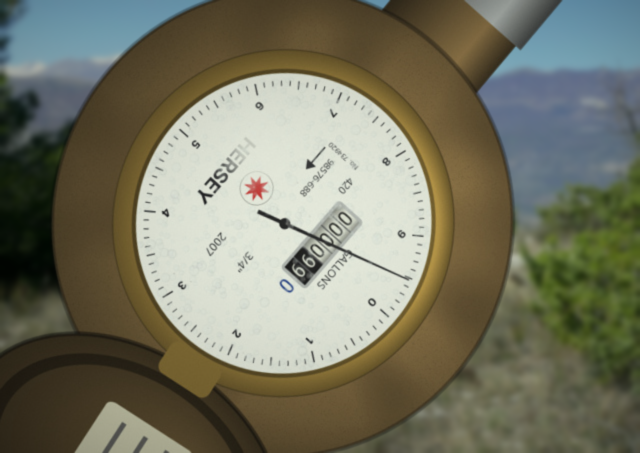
**989.5** gal
